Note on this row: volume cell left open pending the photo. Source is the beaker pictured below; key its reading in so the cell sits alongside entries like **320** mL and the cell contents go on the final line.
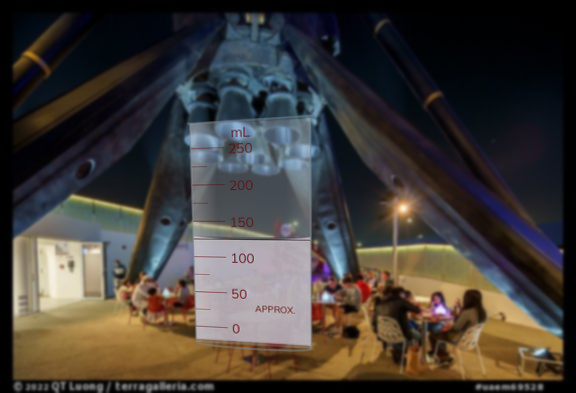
**125** mL
